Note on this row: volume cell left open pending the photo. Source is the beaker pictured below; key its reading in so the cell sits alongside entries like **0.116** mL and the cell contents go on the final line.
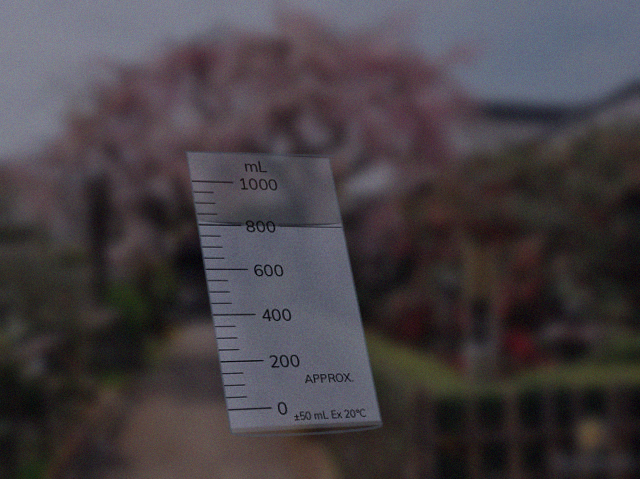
**800** mL
